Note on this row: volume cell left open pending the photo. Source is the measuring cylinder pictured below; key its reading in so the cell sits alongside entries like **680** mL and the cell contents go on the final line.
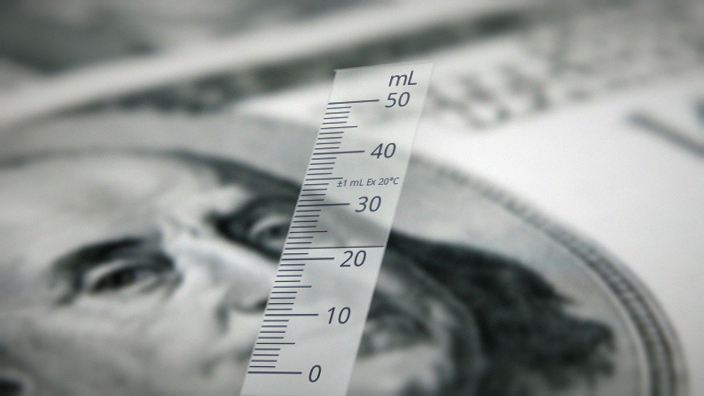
**22** mL
